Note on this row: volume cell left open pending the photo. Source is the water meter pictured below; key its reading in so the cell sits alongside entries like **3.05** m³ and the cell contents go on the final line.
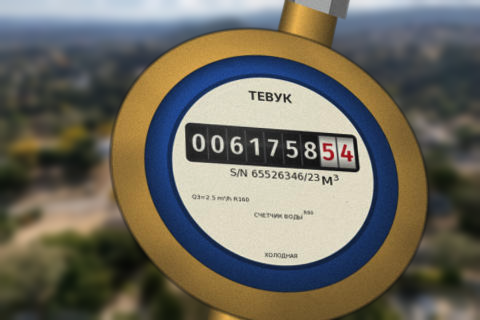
**61758.54** m³
